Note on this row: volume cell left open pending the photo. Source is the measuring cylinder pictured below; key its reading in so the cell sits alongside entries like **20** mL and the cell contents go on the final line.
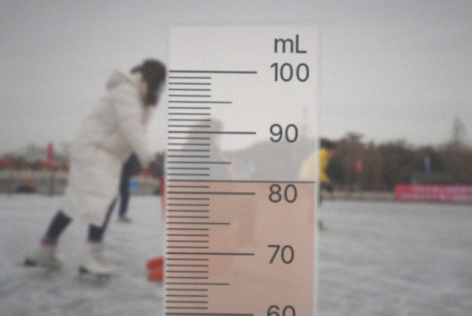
**82** mL
